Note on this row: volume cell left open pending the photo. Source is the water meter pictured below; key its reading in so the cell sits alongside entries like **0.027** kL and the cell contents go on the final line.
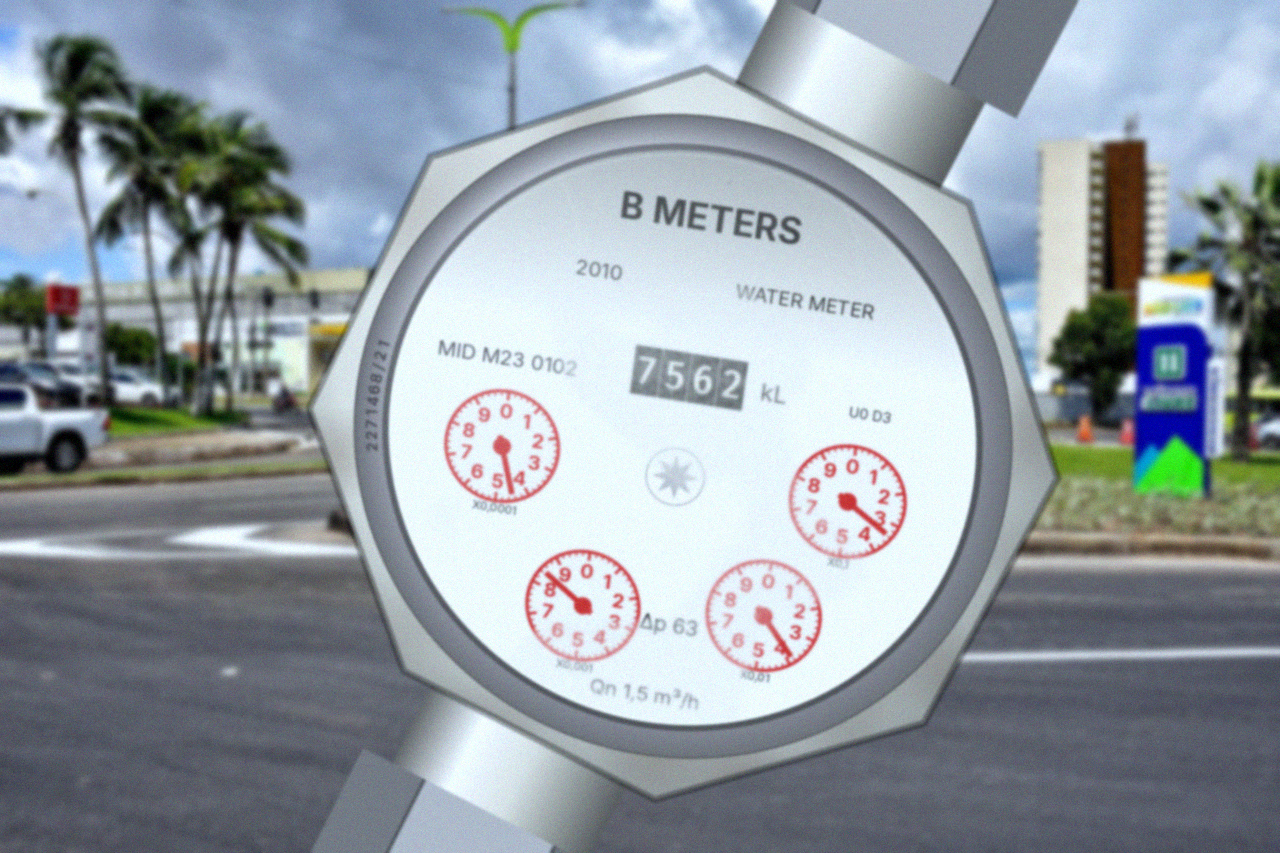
**7562.3384** kL
